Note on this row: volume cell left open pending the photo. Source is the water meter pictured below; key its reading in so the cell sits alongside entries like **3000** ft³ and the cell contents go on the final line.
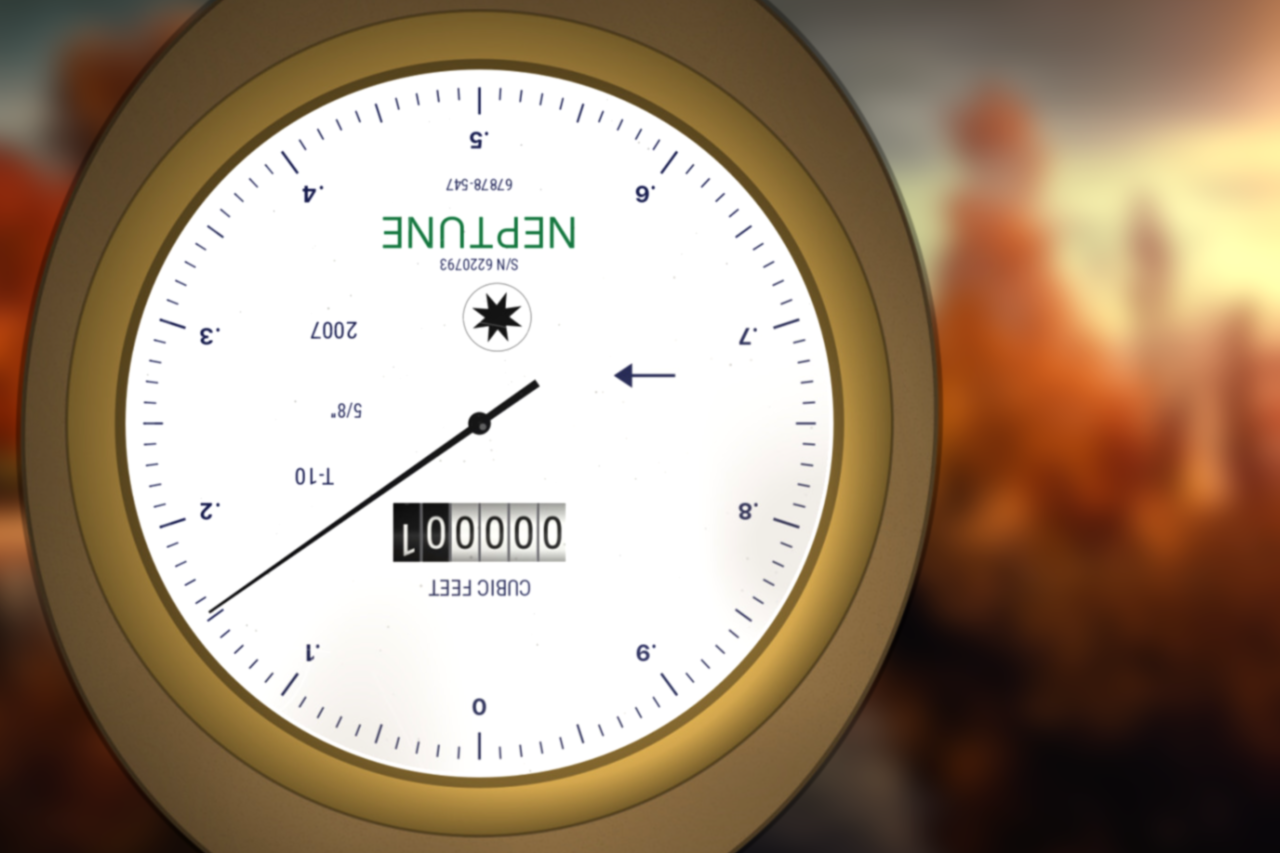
**1.15** ft³
